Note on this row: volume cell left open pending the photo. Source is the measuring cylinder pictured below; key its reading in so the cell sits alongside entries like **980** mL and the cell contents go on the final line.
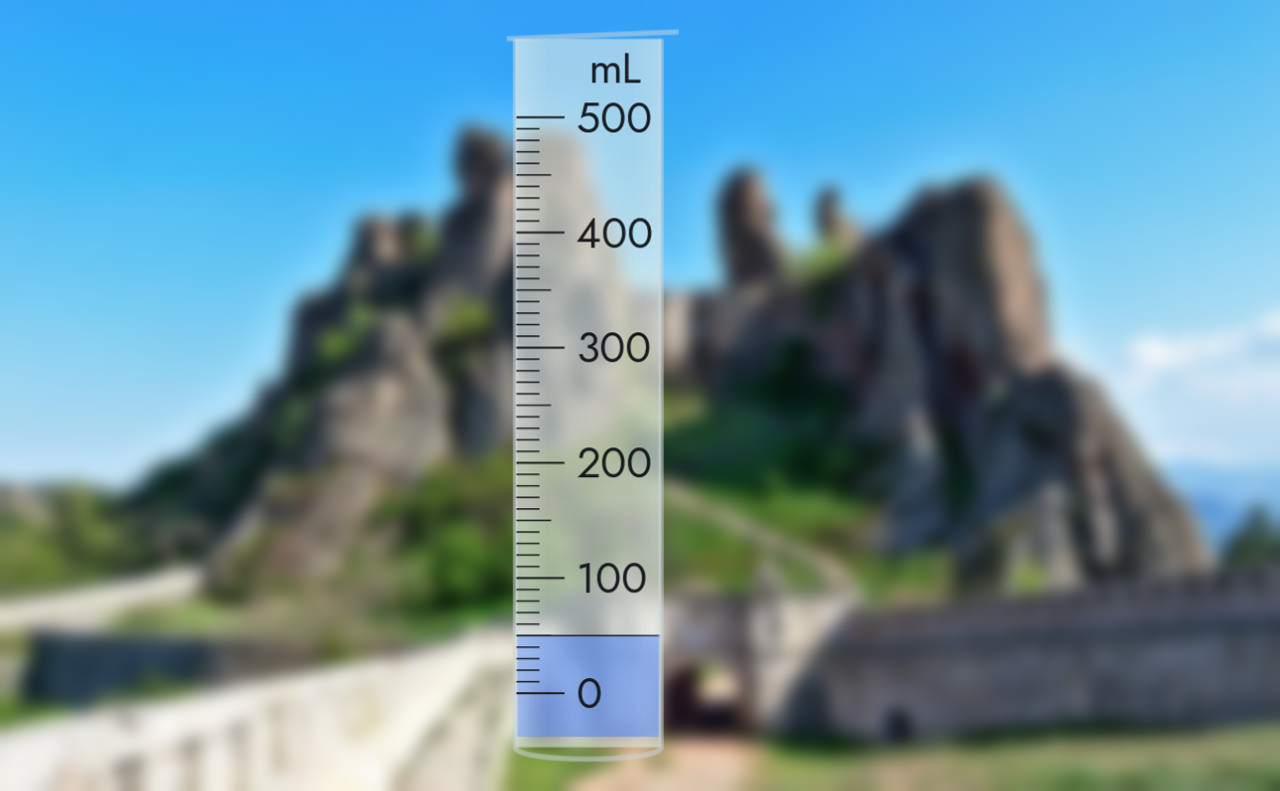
**50** mL
